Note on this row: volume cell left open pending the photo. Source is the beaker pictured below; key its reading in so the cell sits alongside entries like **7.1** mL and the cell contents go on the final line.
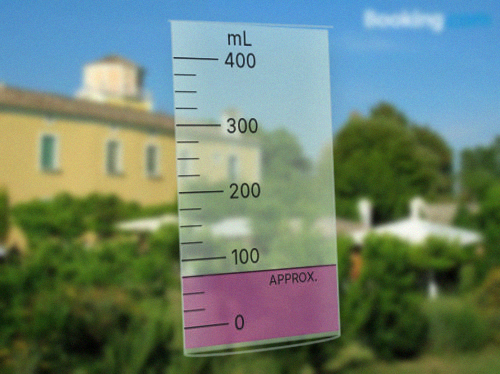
**75** mL
